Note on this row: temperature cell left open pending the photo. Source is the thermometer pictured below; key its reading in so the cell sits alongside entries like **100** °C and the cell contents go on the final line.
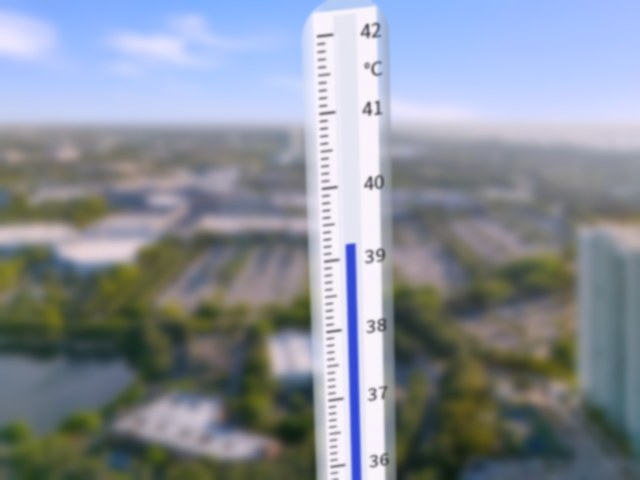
**39.2** °C
